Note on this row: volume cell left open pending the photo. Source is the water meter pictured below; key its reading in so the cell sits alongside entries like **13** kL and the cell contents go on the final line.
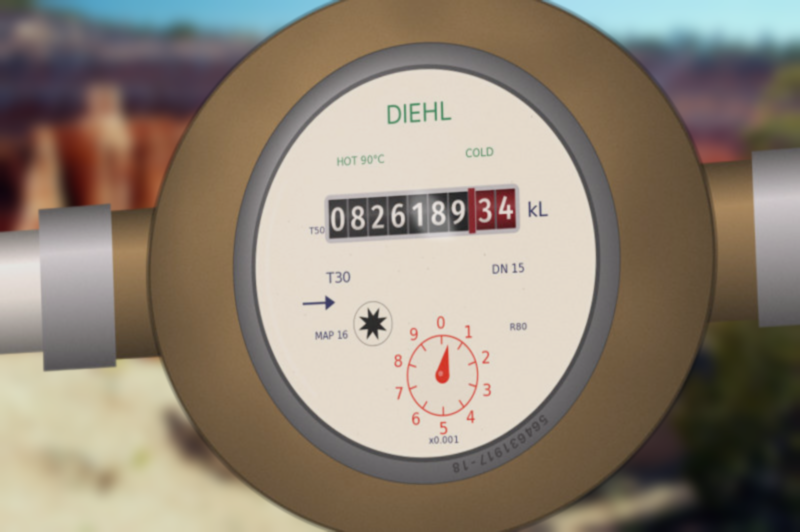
**826189.340** kL
